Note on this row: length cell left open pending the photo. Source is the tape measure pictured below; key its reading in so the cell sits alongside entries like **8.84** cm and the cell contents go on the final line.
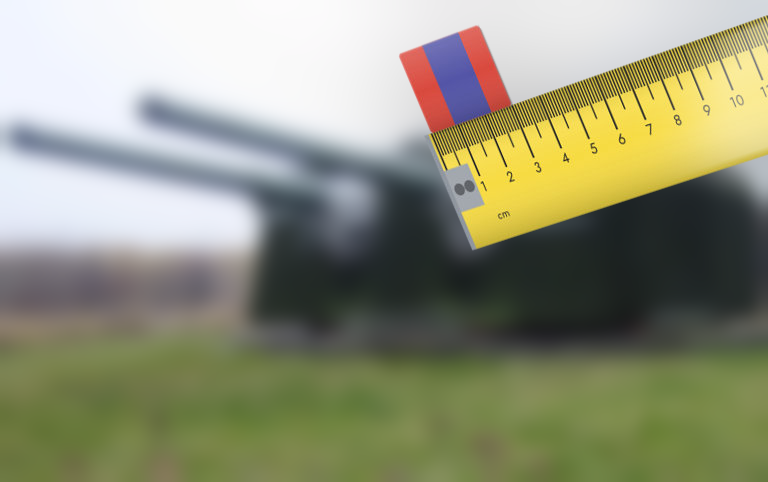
**3** cm
